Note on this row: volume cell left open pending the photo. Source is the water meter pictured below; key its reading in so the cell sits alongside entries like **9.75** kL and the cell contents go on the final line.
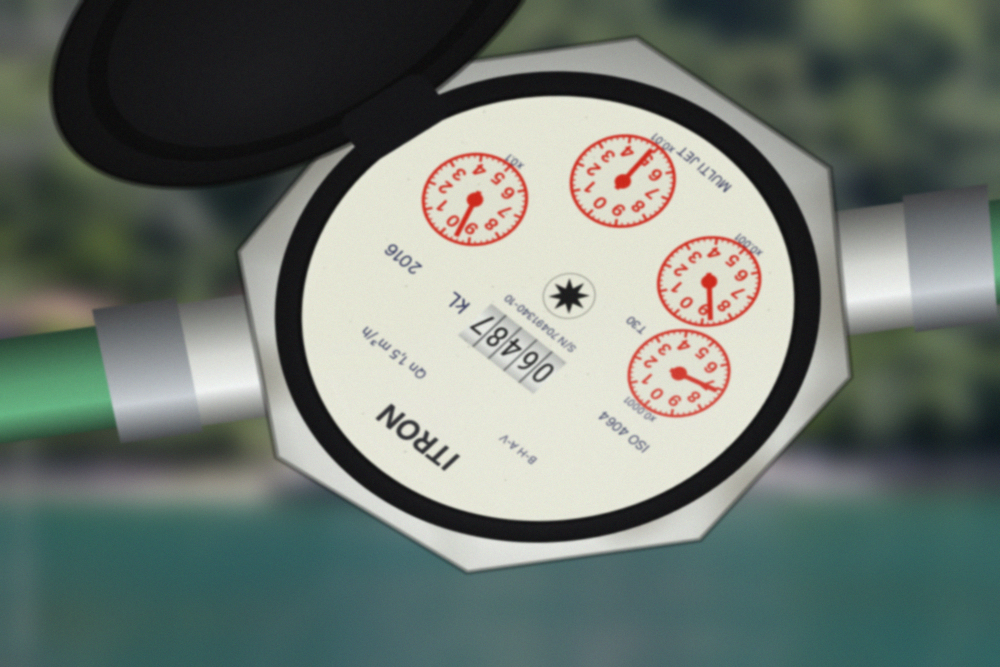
**6486.9487** kL
